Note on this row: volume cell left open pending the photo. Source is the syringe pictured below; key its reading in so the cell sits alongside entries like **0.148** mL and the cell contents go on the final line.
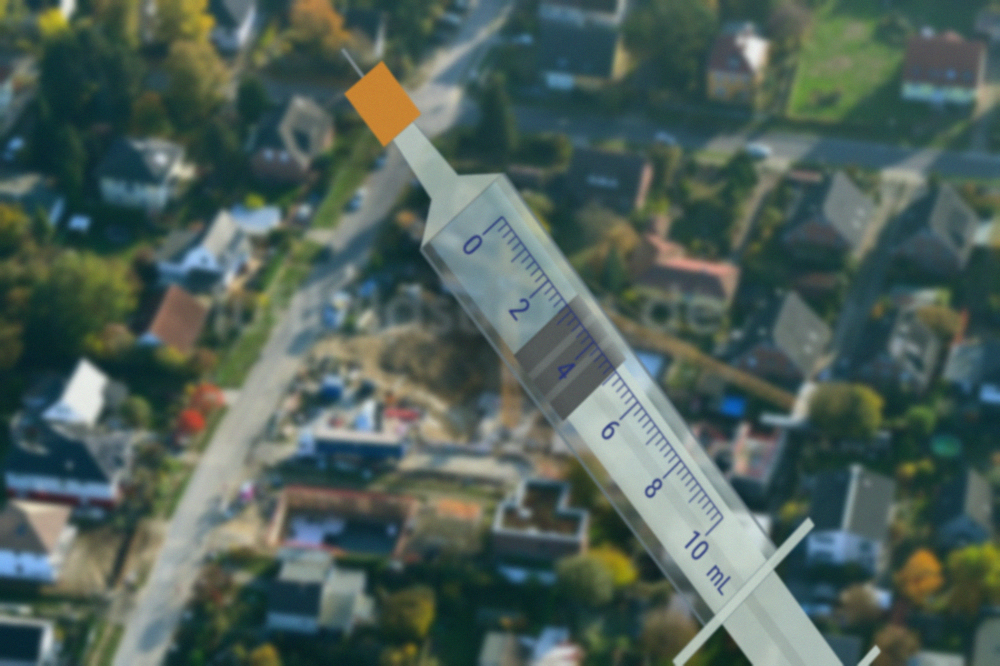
**2.8** mL
